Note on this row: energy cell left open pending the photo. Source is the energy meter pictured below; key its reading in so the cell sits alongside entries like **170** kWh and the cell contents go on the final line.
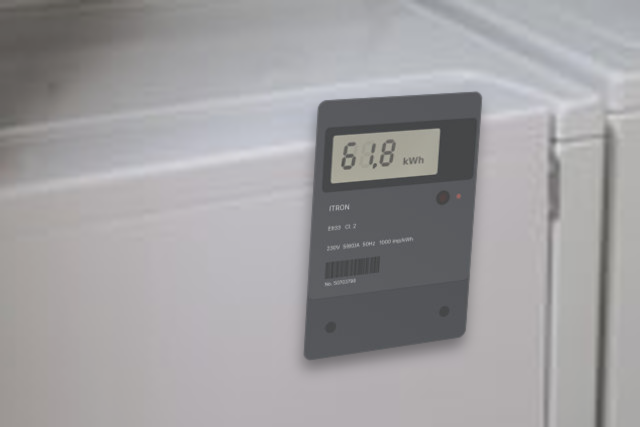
**61.8** kWh
